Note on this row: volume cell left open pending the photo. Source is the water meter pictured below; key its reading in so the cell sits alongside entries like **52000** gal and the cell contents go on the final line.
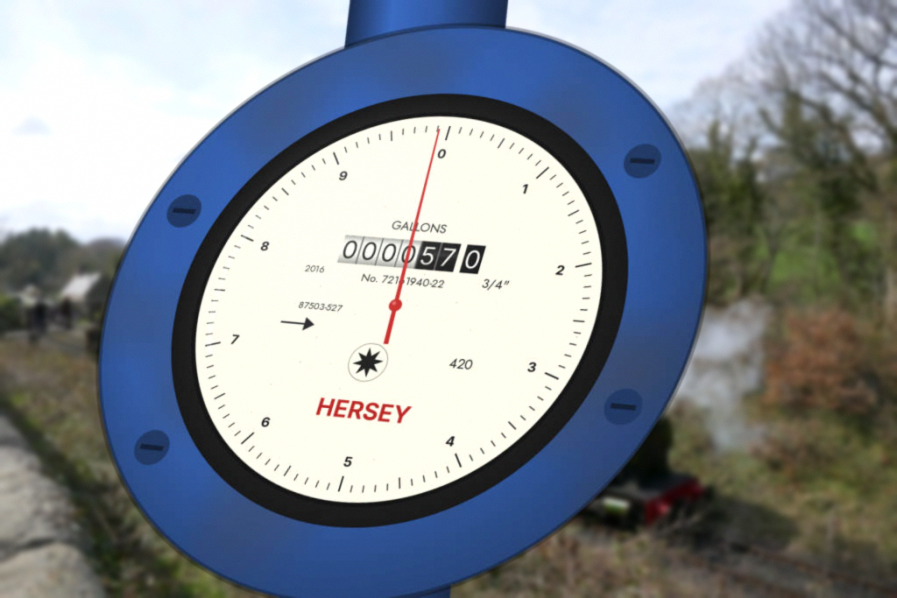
**569.9** gal
